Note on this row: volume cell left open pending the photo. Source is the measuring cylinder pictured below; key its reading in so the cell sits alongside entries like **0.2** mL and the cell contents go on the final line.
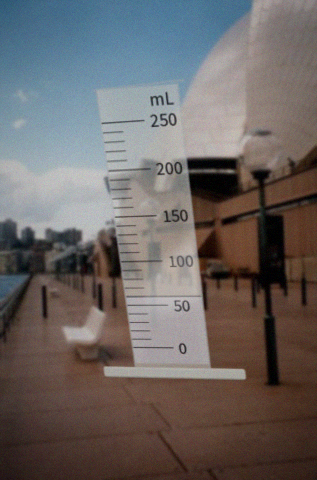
**60** mL
